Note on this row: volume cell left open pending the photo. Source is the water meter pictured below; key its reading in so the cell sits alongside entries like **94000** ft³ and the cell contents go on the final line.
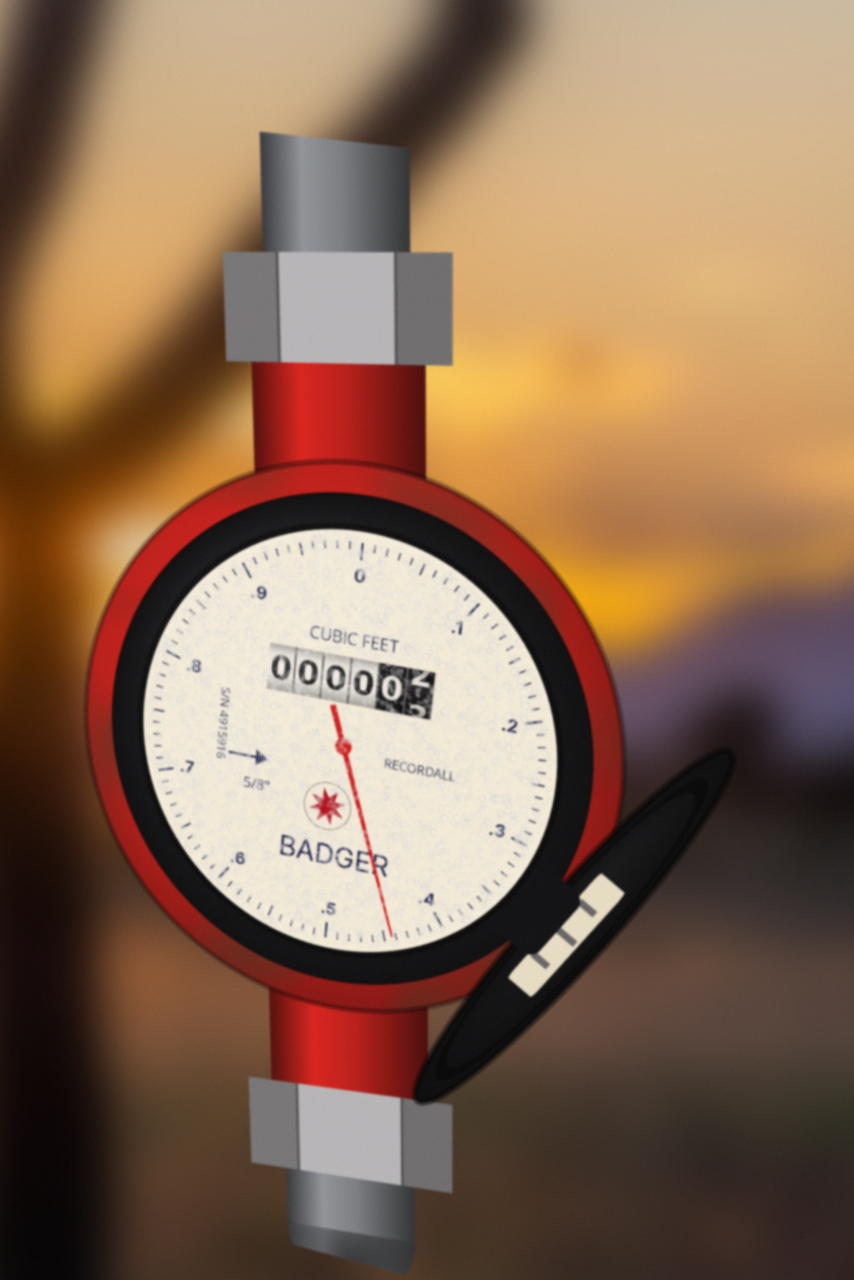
**2.44** ft³
